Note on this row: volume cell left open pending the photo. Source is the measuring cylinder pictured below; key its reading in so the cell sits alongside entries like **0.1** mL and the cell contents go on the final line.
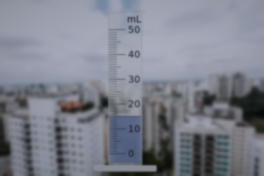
**15** mL
